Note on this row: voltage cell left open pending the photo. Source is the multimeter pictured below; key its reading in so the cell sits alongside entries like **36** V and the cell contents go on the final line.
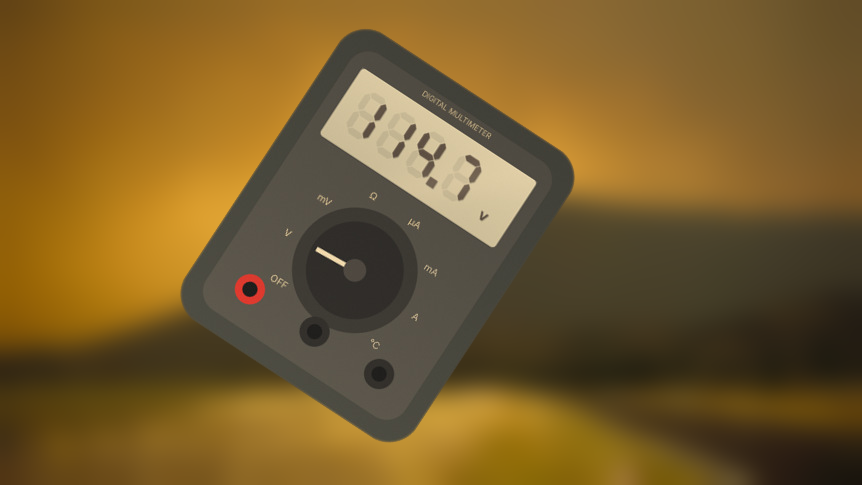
**114.7** V
